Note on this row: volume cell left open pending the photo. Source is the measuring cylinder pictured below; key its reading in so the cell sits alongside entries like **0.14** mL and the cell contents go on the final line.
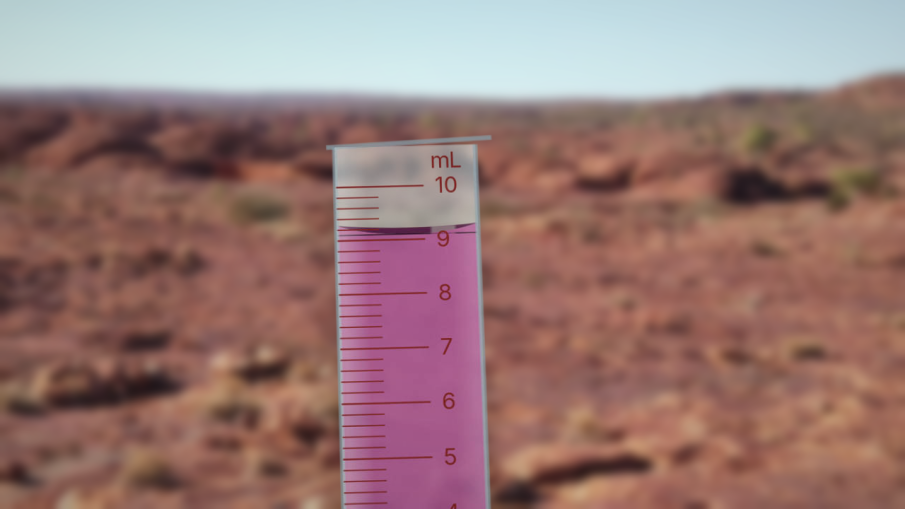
**9.1** mL
